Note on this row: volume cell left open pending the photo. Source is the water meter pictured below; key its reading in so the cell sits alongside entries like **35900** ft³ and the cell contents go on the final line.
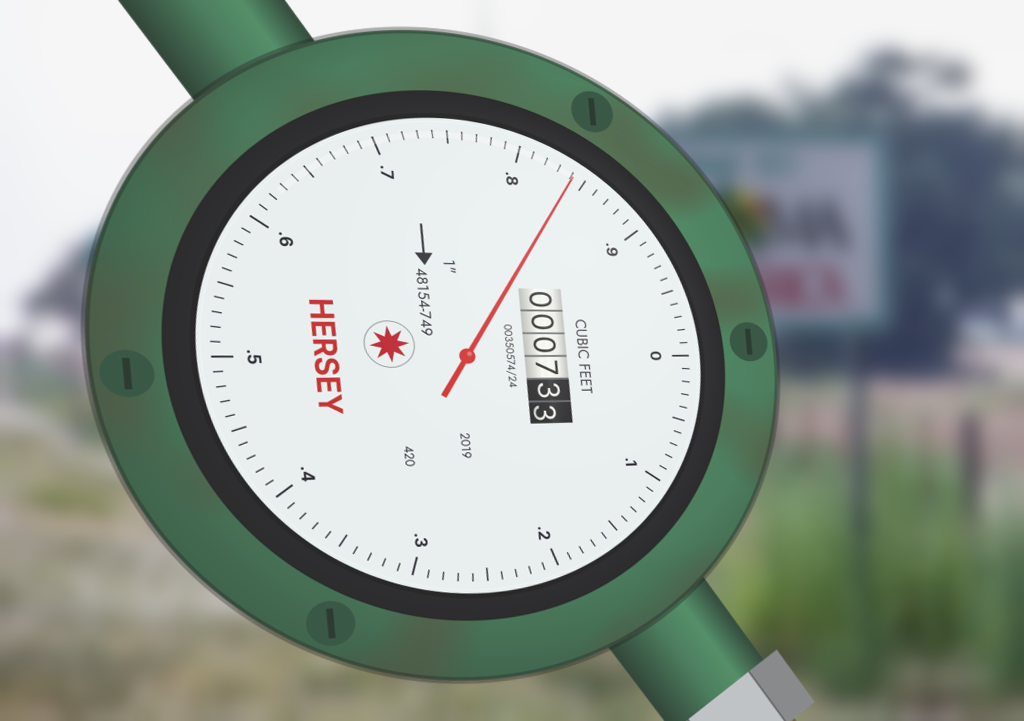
**732.84** ft³
